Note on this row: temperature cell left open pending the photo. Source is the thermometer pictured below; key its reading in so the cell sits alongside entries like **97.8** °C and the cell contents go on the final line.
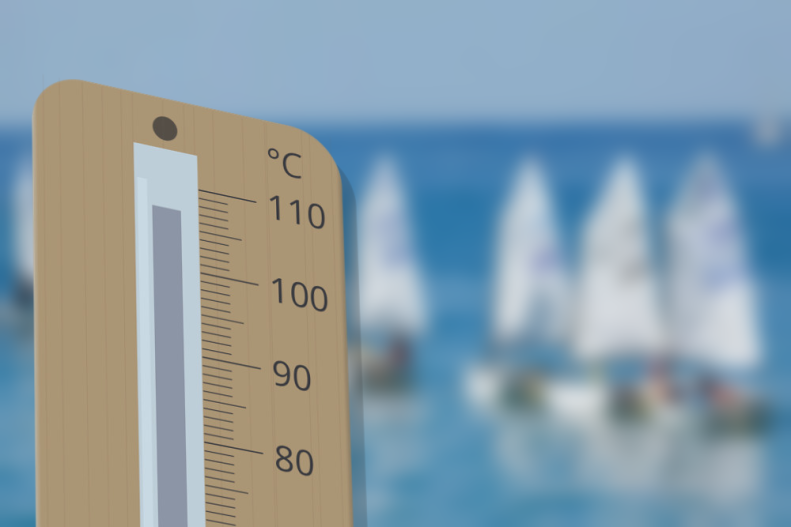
**107** °C
